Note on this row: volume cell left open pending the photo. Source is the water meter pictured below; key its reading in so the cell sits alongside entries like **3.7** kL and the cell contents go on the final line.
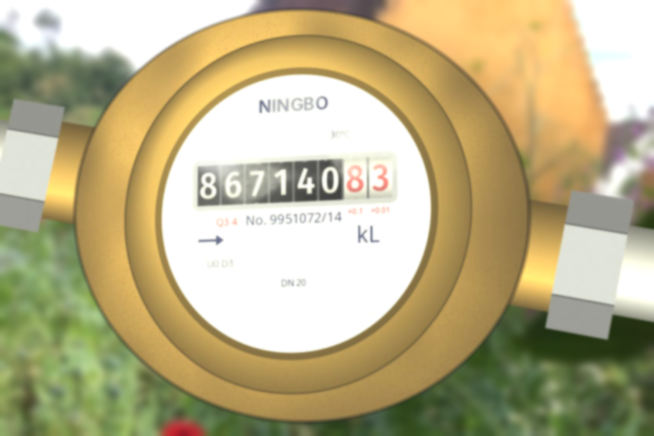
**867140.83** kL
